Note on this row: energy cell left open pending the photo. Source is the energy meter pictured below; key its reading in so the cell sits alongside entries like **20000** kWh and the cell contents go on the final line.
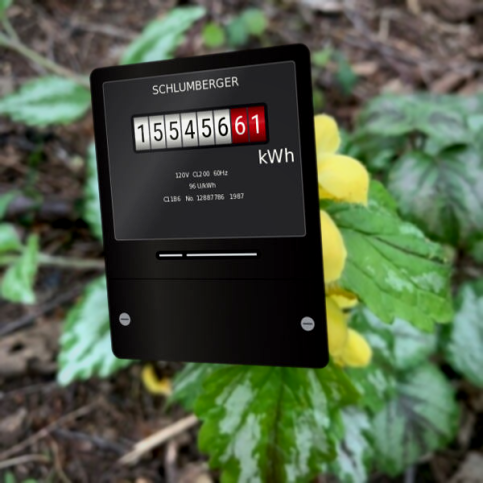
**155456.61** kWh
